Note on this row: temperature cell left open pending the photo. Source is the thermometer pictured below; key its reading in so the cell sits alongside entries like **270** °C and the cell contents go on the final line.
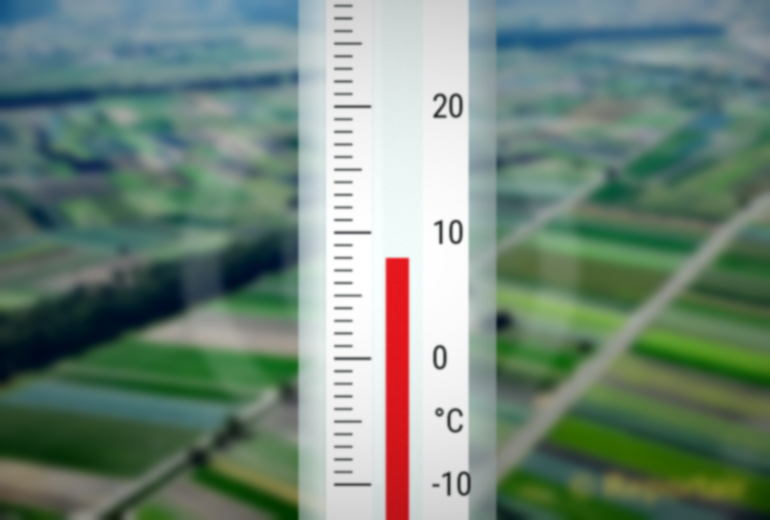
**8** °C
